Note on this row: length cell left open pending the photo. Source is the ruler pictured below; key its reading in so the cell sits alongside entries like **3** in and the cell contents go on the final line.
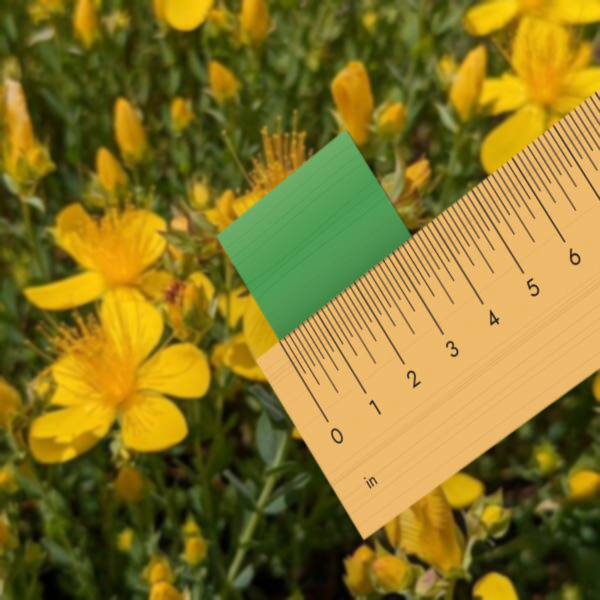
**3.5** in
